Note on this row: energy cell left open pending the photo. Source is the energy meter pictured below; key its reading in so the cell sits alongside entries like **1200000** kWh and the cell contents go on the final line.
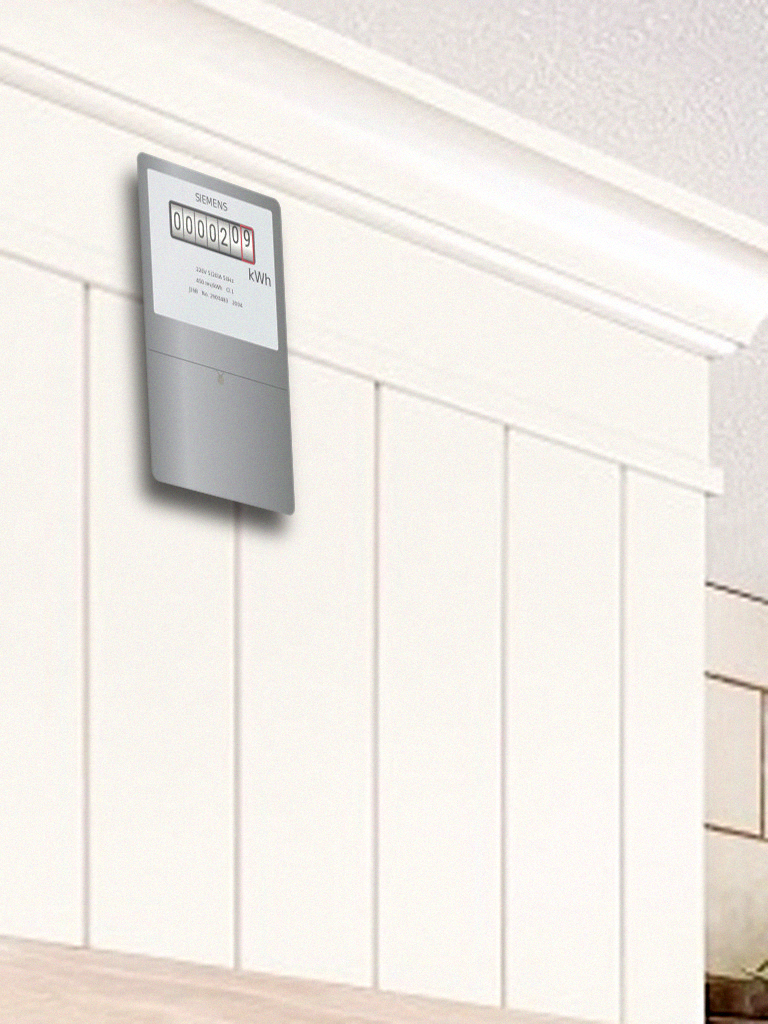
**20.9** kWh
